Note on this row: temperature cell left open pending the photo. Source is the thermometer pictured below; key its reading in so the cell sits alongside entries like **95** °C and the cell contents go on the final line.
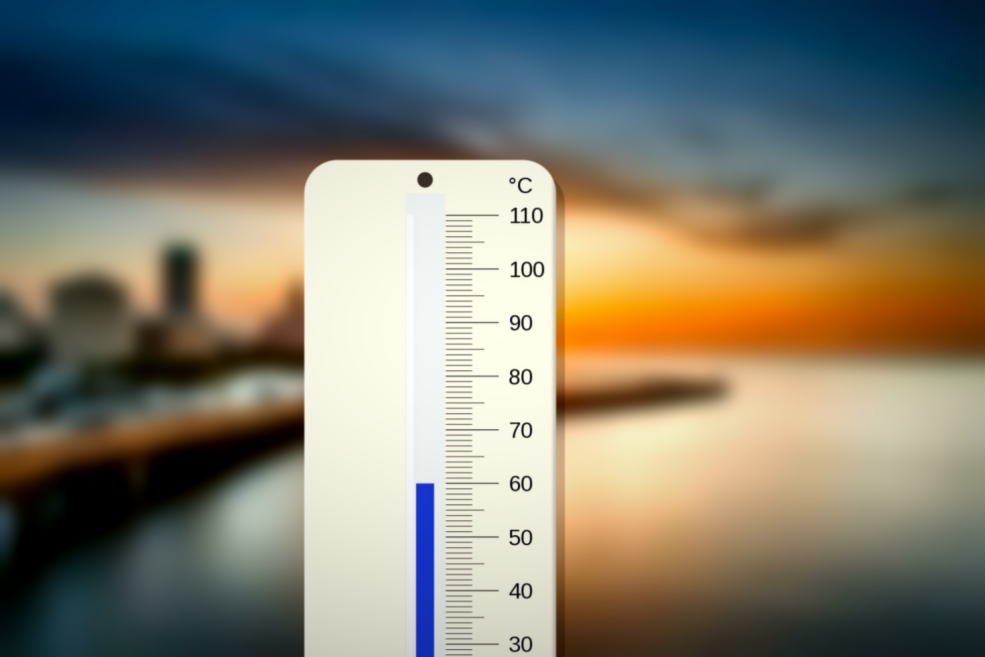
**60** °C
